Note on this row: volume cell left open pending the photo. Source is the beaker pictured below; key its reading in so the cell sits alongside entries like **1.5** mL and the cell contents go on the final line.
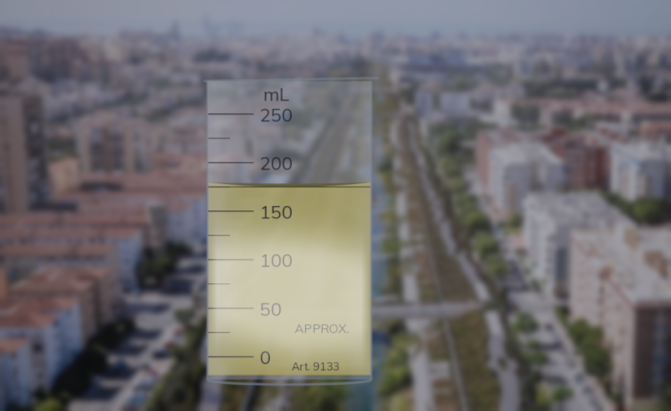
**175** mL
